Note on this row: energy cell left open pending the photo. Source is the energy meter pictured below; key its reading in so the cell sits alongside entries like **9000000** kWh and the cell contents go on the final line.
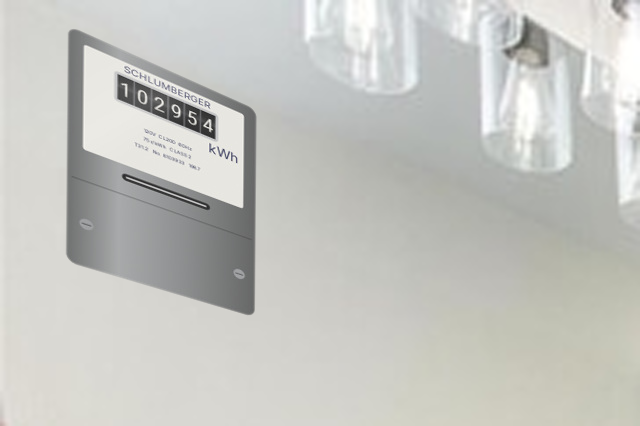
**102954** kWh
